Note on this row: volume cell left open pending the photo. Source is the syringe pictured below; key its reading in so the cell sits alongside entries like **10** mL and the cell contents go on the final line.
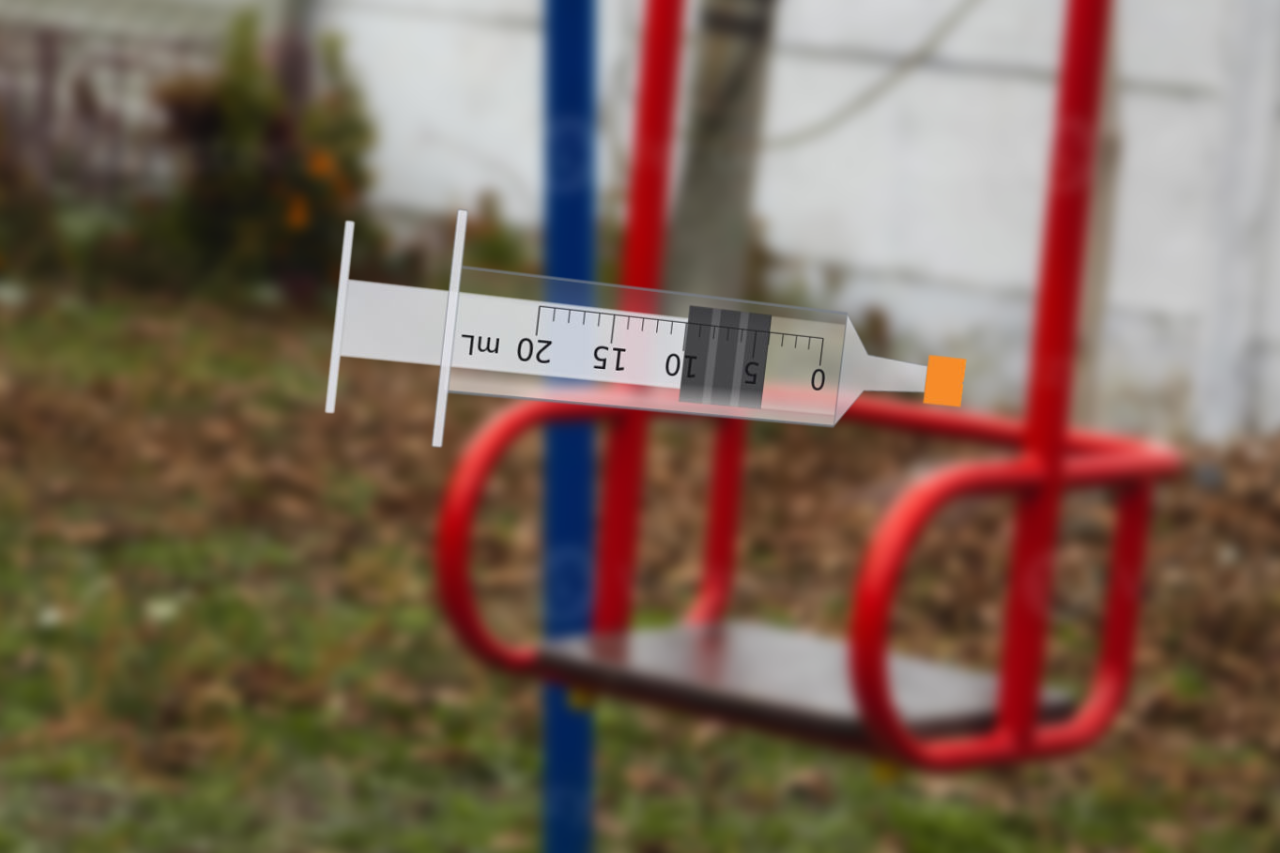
**4** mL
